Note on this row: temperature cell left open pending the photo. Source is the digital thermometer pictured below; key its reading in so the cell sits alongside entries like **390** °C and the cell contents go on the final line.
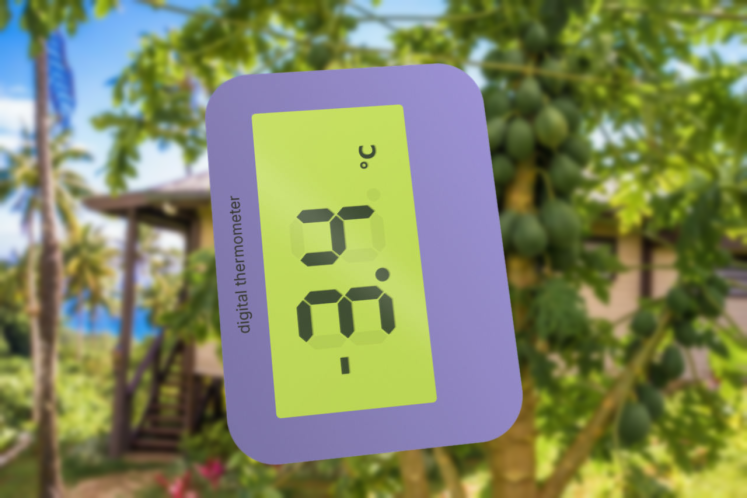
**-3.4** °C
